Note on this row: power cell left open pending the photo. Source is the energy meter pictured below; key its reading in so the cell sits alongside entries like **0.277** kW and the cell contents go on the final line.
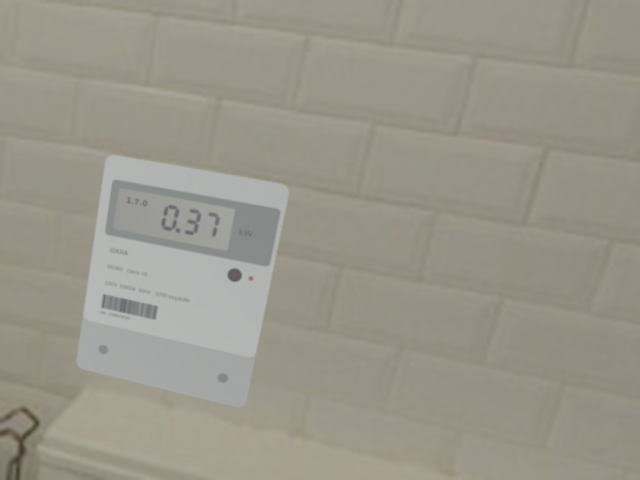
**0.37** kW
